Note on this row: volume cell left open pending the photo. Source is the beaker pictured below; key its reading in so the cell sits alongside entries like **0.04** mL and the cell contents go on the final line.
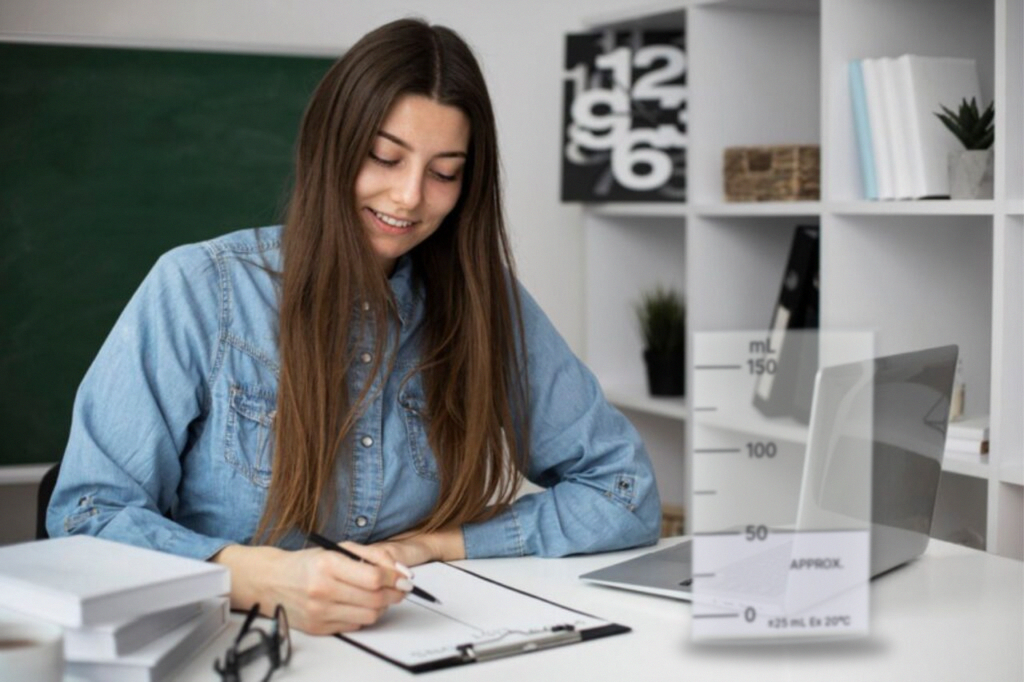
**50** mL
